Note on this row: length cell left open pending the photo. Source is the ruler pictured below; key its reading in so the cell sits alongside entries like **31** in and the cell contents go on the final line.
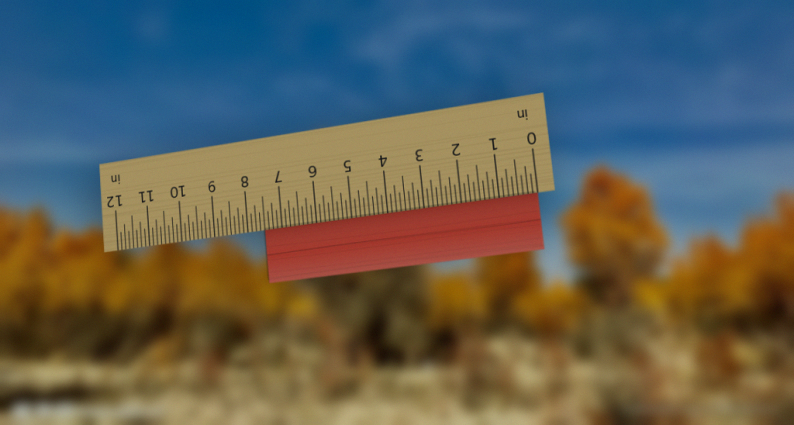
**7.5** in
